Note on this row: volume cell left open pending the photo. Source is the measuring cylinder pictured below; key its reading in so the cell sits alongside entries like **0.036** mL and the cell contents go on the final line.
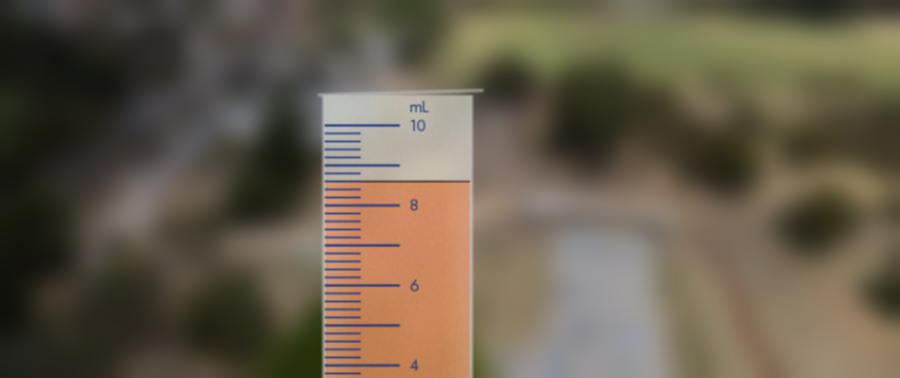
**8.6** mL
